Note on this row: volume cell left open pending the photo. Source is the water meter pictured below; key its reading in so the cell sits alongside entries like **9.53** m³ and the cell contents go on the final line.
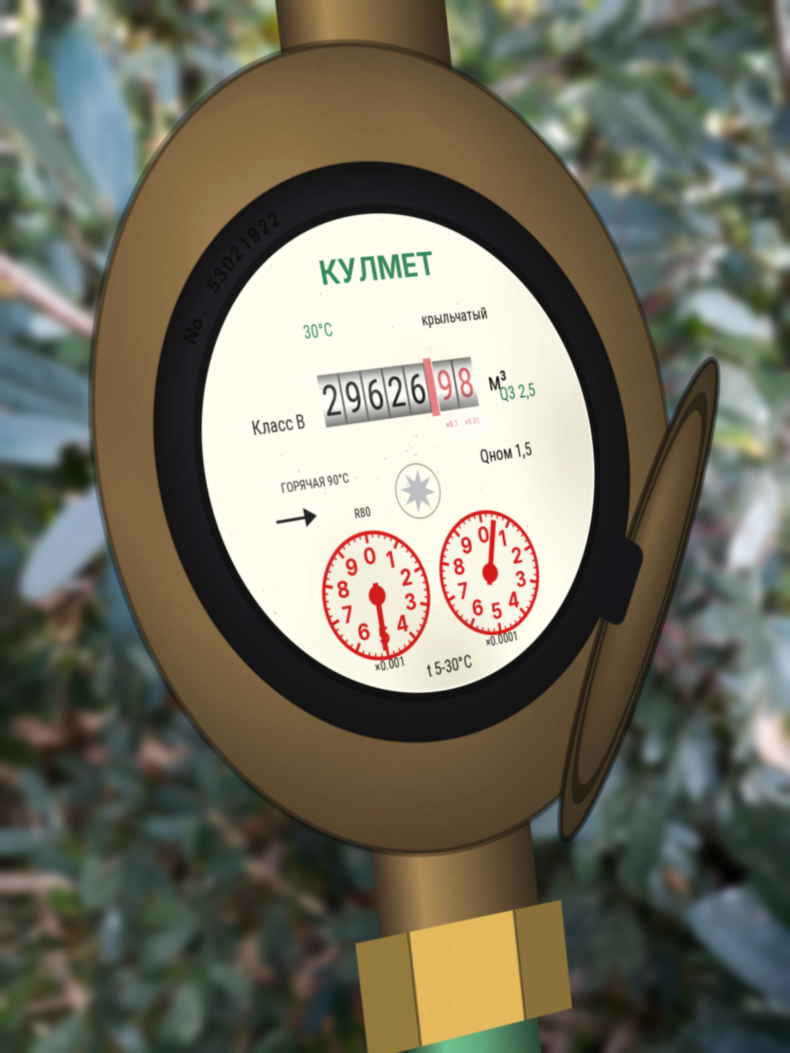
**29626.9850** m³
